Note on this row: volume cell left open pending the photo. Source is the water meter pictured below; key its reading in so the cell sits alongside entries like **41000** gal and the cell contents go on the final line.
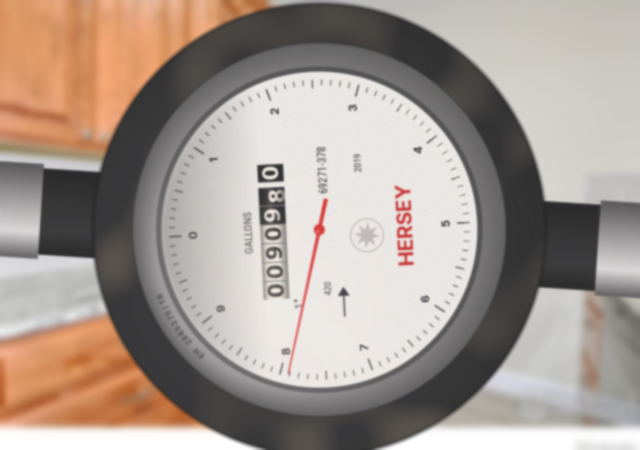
**90977.9** gal
